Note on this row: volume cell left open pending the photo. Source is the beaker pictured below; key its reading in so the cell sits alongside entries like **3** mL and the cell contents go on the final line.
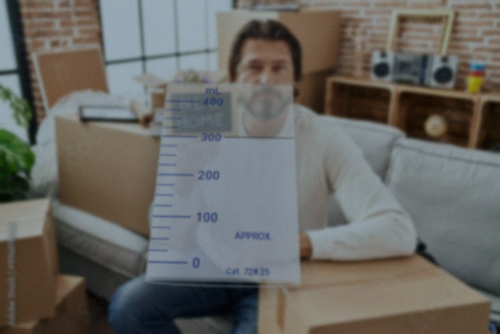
**300** mL
